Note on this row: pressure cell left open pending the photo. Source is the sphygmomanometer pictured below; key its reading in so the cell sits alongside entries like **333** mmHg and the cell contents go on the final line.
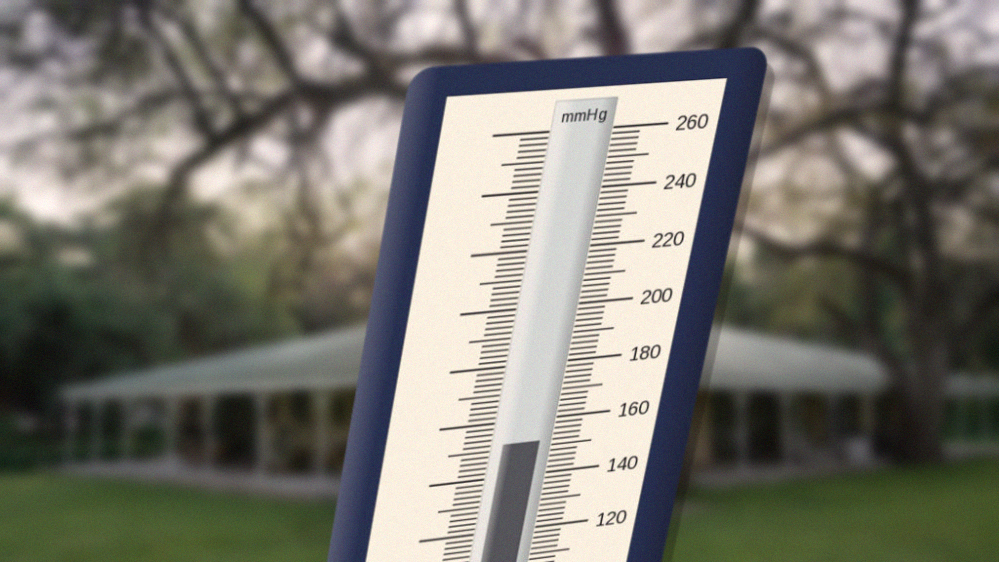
**152** mmHg
